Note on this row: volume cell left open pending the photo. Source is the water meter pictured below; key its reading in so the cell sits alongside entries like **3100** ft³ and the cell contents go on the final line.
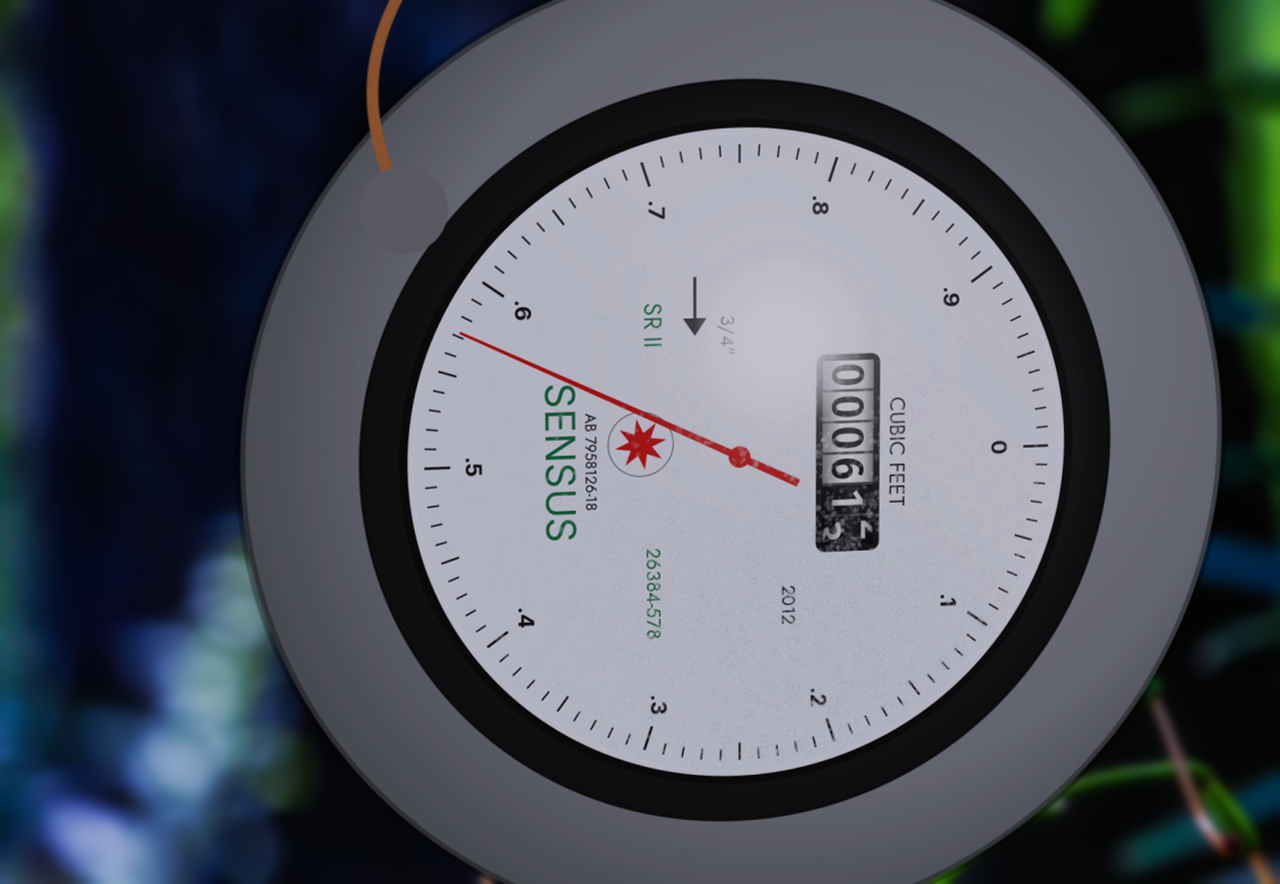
**612.57** ft³
